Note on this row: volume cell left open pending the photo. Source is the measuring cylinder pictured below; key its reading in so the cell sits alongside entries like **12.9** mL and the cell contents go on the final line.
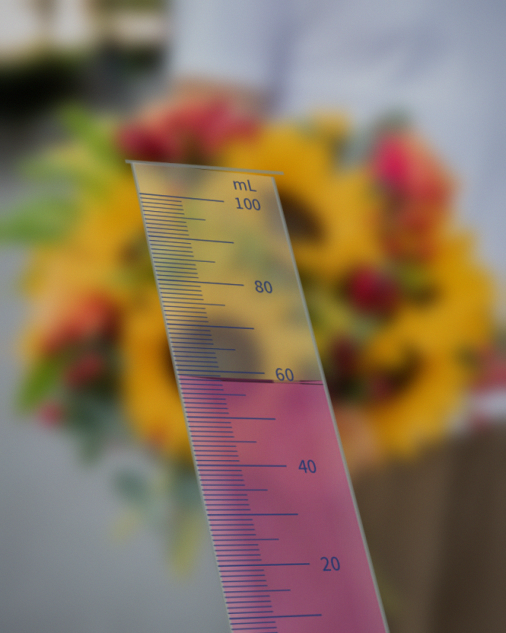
**58** mL
